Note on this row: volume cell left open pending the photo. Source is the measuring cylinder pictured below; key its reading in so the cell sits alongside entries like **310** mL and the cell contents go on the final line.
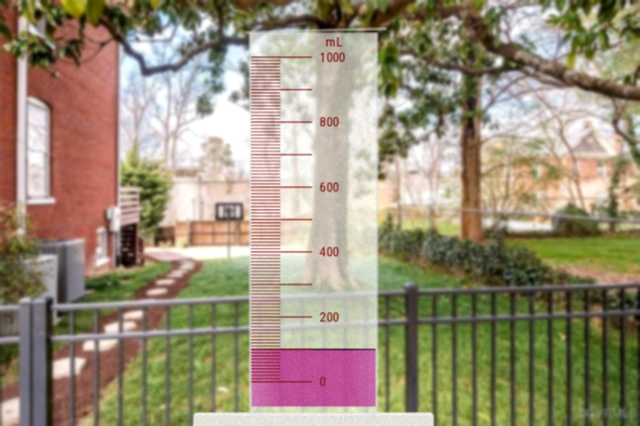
**100** mL
